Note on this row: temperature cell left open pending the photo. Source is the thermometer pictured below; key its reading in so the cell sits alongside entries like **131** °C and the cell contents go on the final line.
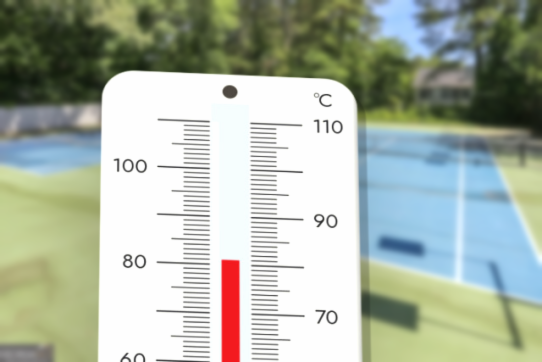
**81** °C
